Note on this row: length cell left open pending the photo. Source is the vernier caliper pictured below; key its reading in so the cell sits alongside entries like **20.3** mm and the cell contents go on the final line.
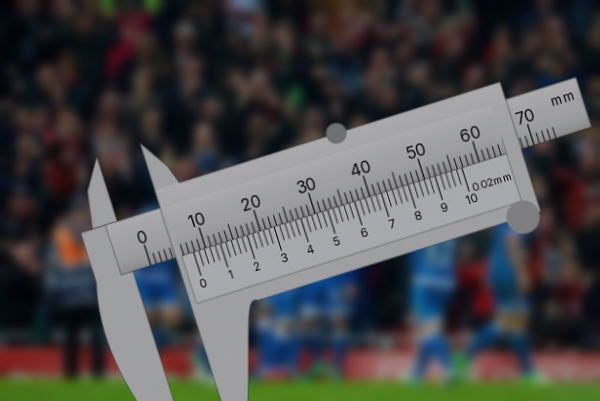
**7.8** mm
